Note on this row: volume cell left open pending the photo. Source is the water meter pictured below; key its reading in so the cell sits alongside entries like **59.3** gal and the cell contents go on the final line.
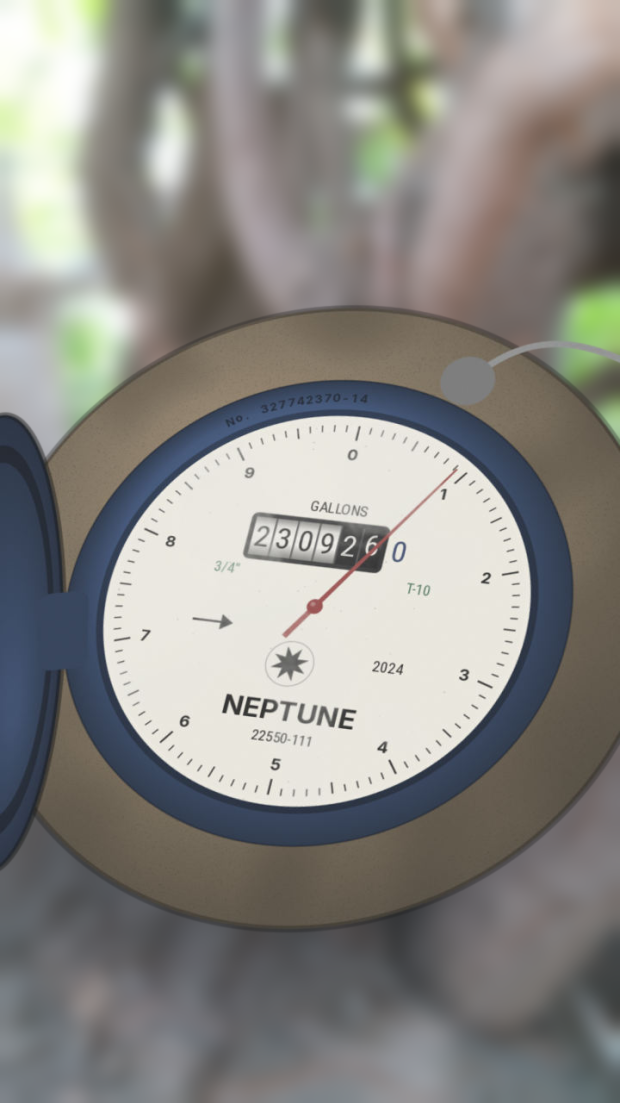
**2309260.9** gal
